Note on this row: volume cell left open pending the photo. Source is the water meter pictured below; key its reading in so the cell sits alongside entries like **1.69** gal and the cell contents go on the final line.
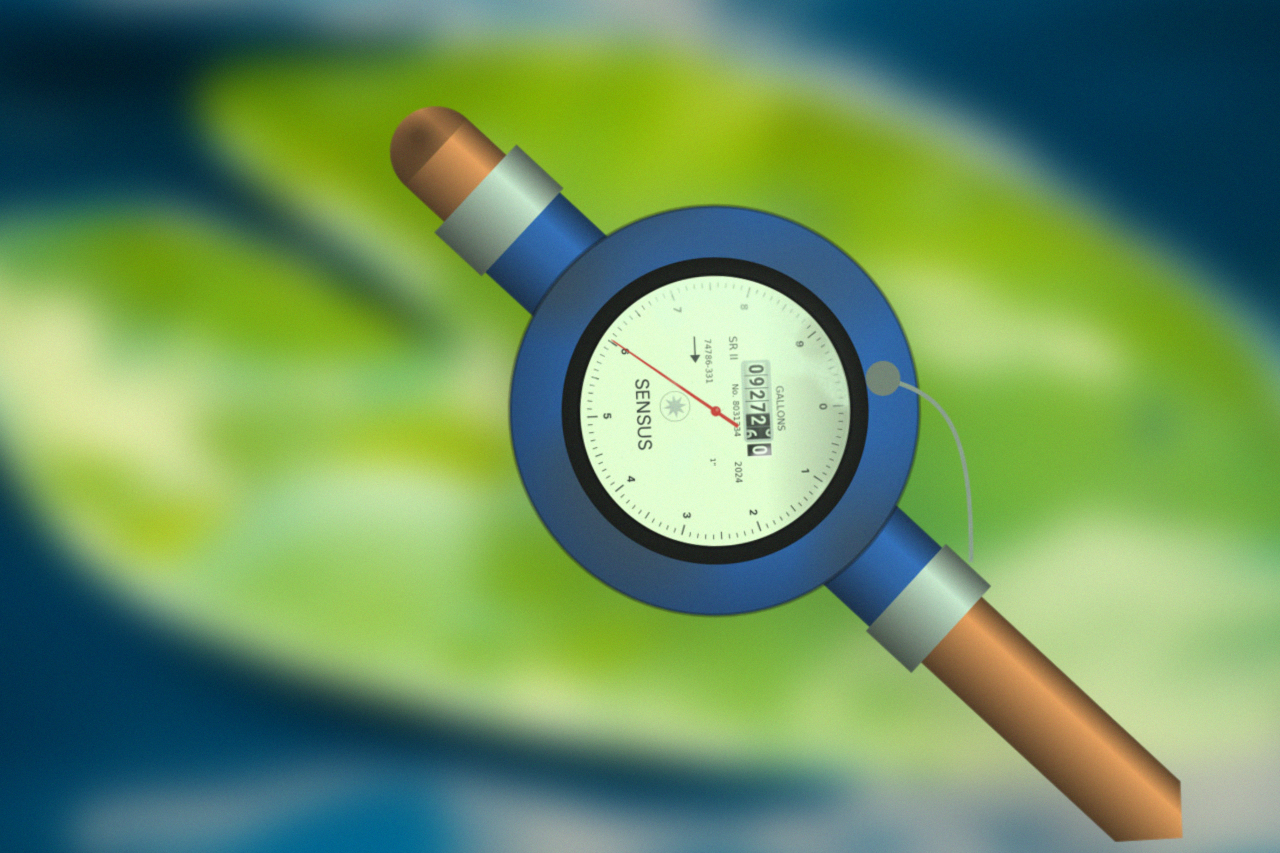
**927256.0** gal
